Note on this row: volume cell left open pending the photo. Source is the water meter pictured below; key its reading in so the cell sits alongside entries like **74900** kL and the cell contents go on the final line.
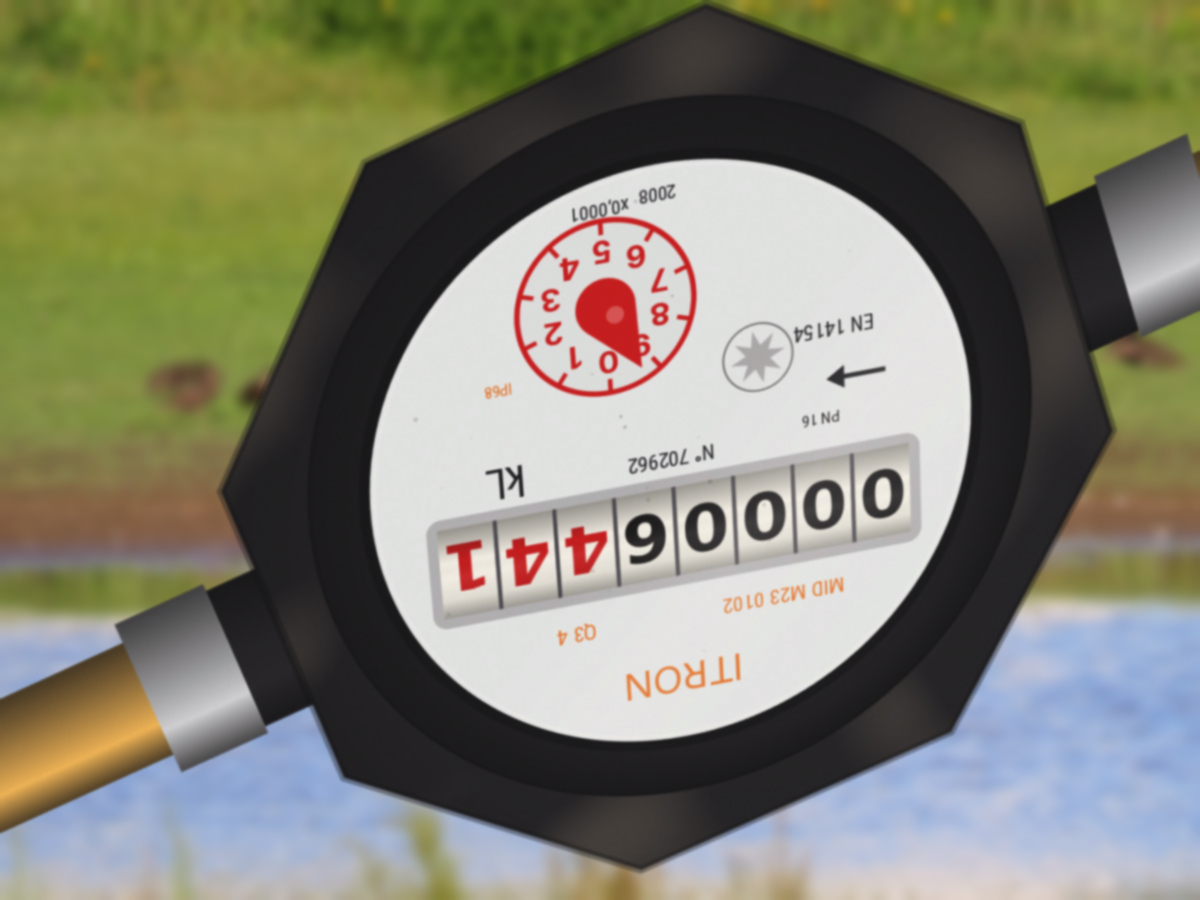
**6.4409** kL
